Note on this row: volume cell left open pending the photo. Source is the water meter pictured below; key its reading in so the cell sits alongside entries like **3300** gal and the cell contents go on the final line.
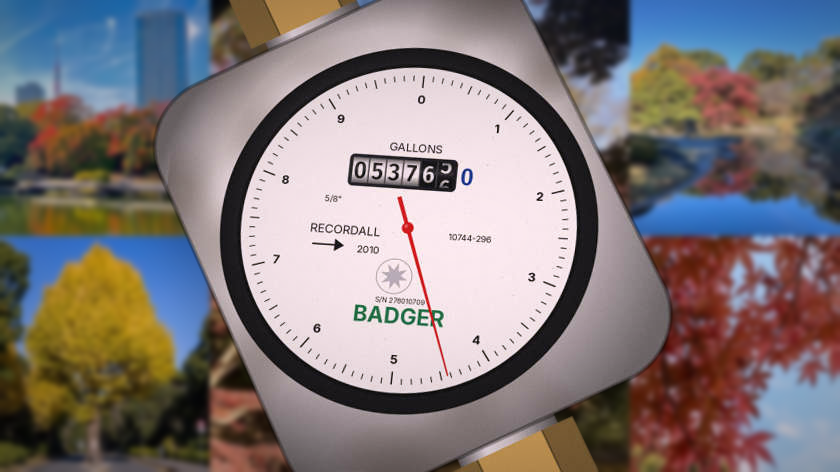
**537654.4** gal
